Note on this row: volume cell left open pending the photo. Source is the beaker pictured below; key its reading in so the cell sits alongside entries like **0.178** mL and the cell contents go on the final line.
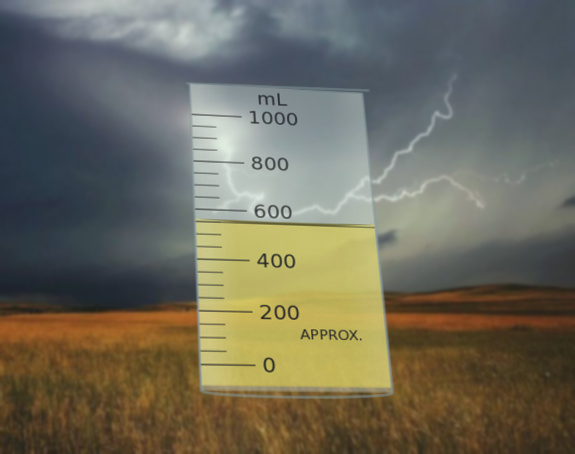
**550** mL
